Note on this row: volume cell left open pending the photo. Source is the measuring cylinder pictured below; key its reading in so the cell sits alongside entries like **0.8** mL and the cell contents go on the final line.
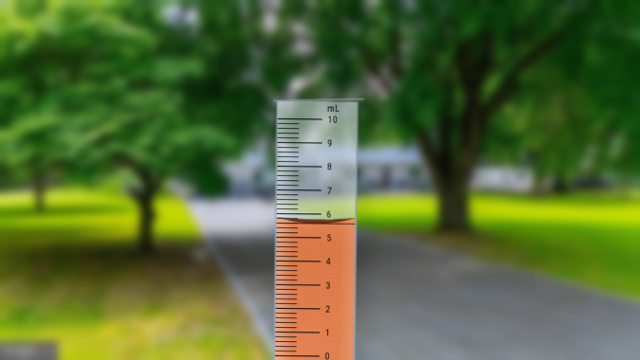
**5.6** mL
